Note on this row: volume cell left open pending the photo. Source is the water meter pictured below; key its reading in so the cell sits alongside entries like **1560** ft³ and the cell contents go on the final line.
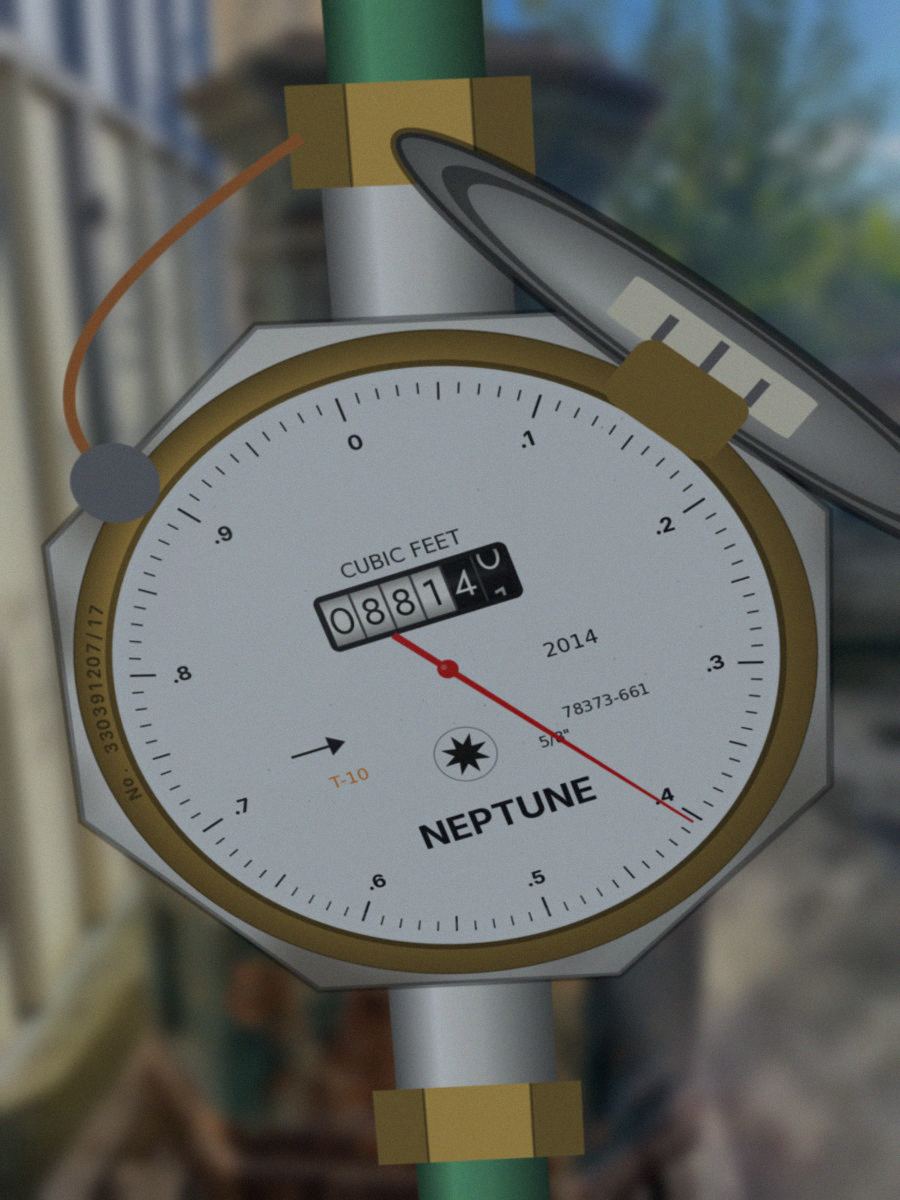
**88140.40** ft³
